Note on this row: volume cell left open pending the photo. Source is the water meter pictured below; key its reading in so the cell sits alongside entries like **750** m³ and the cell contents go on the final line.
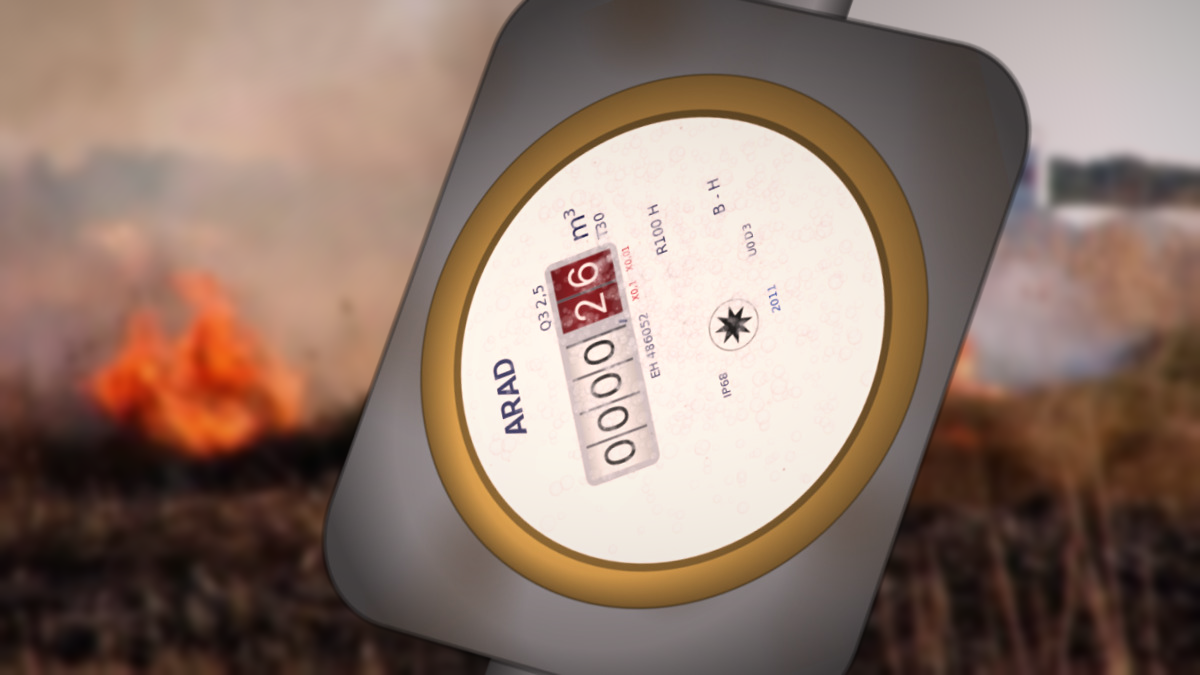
**0.26** m³
